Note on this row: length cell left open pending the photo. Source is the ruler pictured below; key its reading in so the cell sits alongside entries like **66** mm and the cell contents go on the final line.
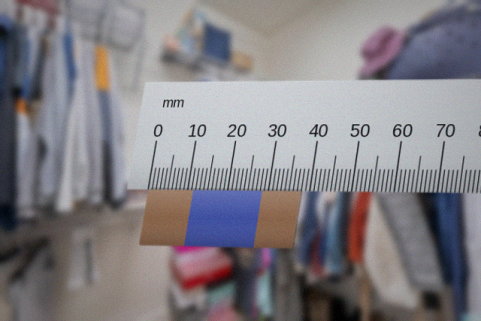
**38** mm
